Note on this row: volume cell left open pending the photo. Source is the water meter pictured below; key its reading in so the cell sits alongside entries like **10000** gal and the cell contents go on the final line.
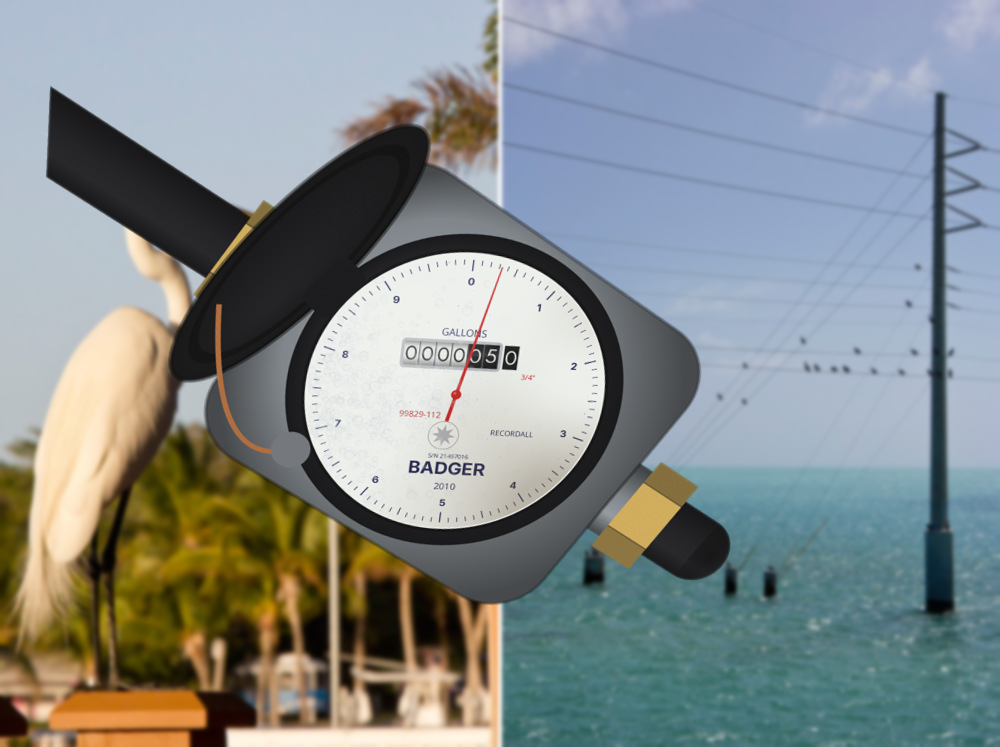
**50.3** gal
